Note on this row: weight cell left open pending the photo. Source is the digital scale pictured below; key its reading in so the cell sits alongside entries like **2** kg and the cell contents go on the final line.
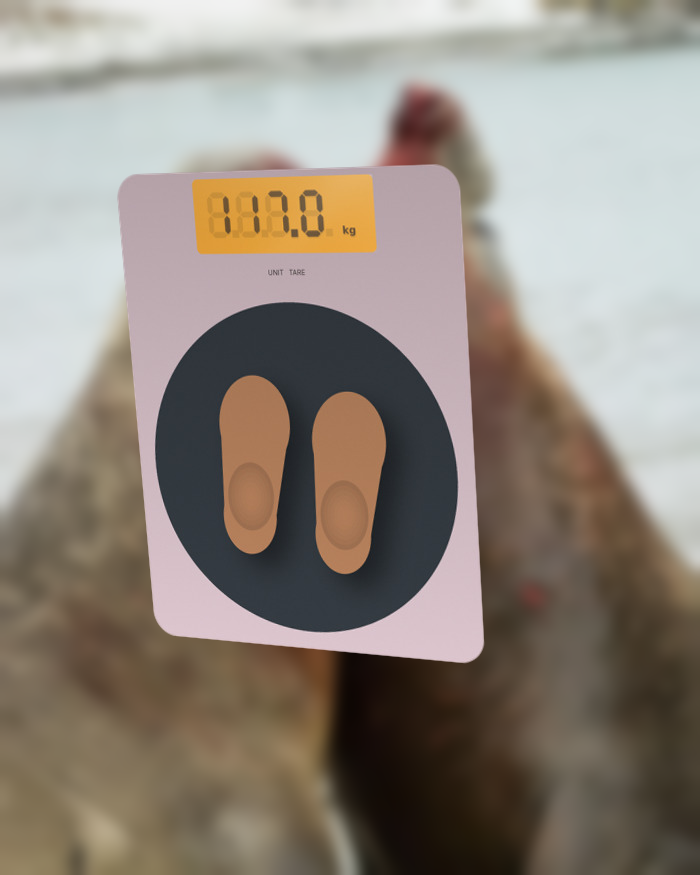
**117.0** kg
